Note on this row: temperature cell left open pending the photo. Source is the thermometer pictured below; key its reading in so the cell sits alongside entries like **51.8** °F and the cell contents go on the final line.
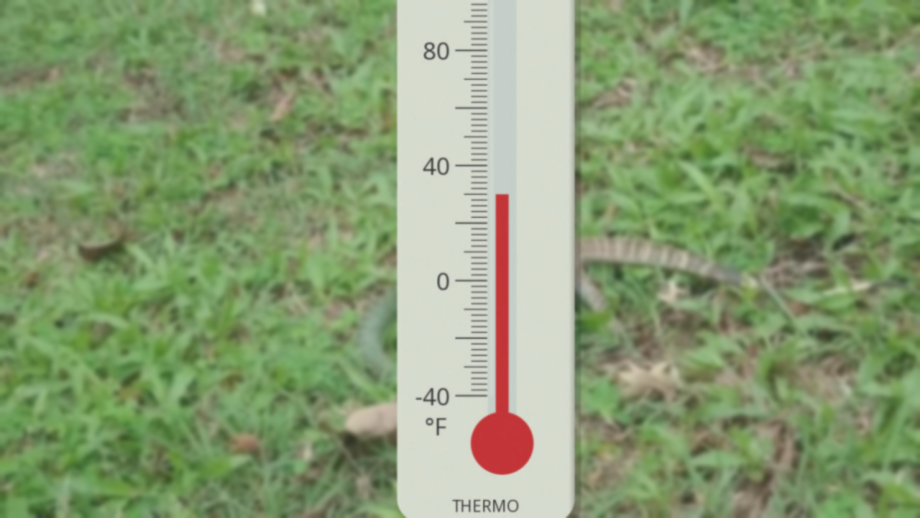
**30** °F
